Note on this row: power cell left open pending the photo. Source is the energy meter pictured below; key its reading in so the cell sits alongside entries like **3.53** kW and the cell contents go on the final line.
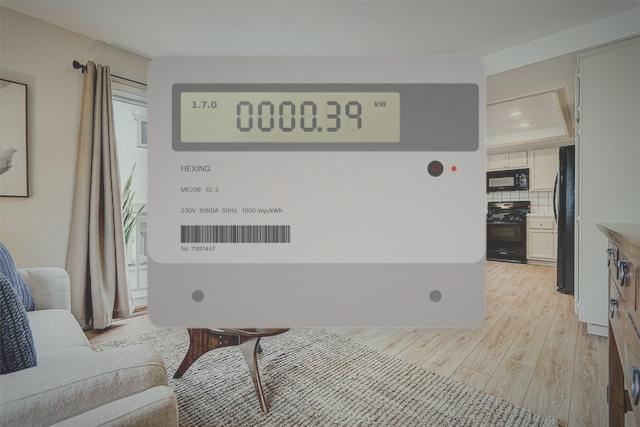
**0.39** kW
